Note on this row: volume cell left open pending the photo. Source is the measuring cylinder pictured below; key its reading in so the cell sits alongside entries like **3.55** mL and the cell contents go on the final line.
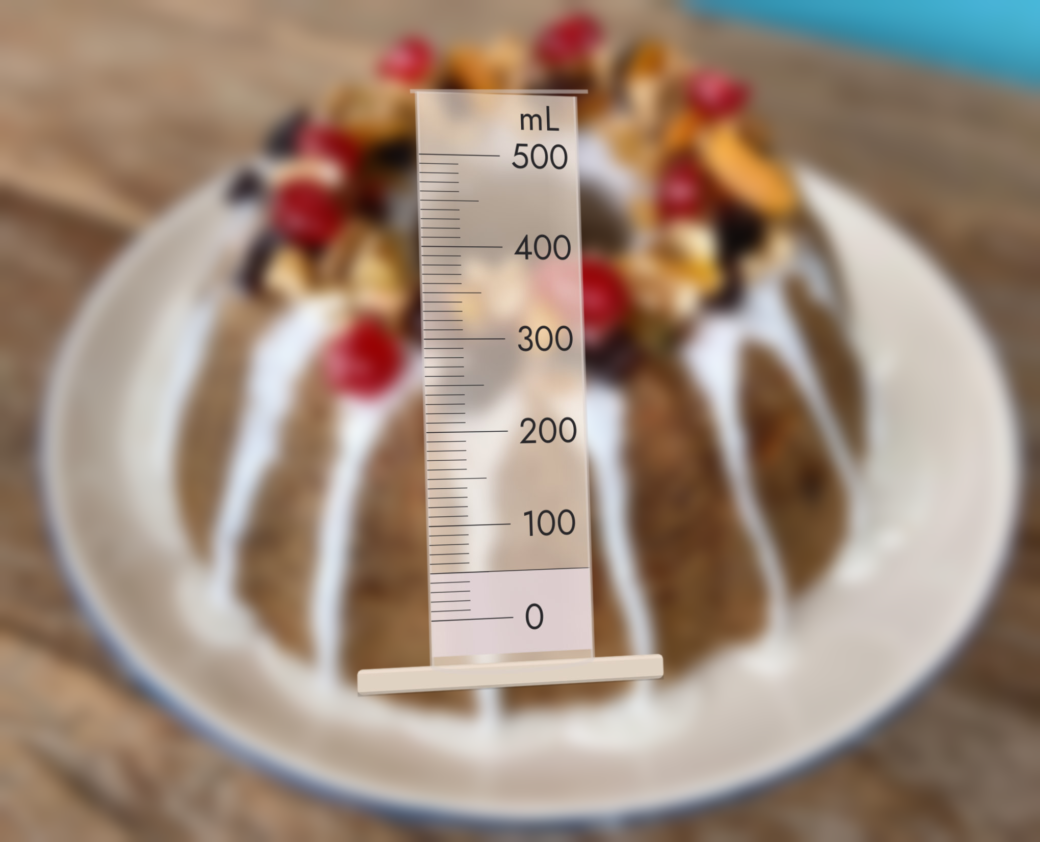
**50** mL
